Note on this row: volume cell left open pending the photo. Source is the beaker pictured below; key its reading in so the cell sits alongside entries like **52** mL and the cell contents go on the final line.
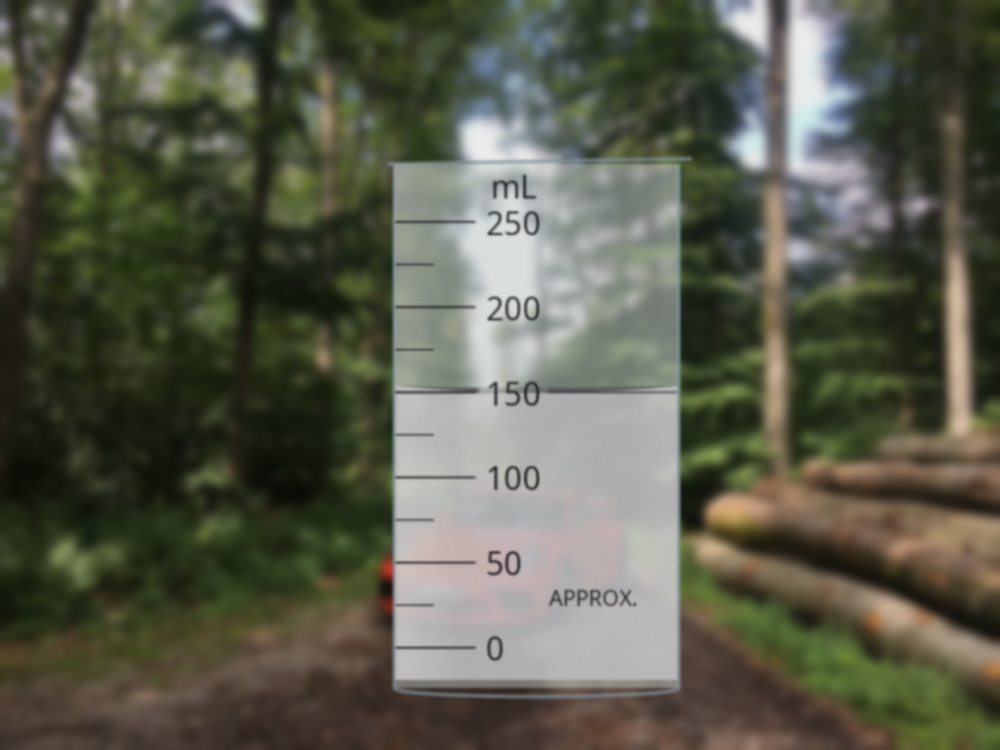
**150** mL
